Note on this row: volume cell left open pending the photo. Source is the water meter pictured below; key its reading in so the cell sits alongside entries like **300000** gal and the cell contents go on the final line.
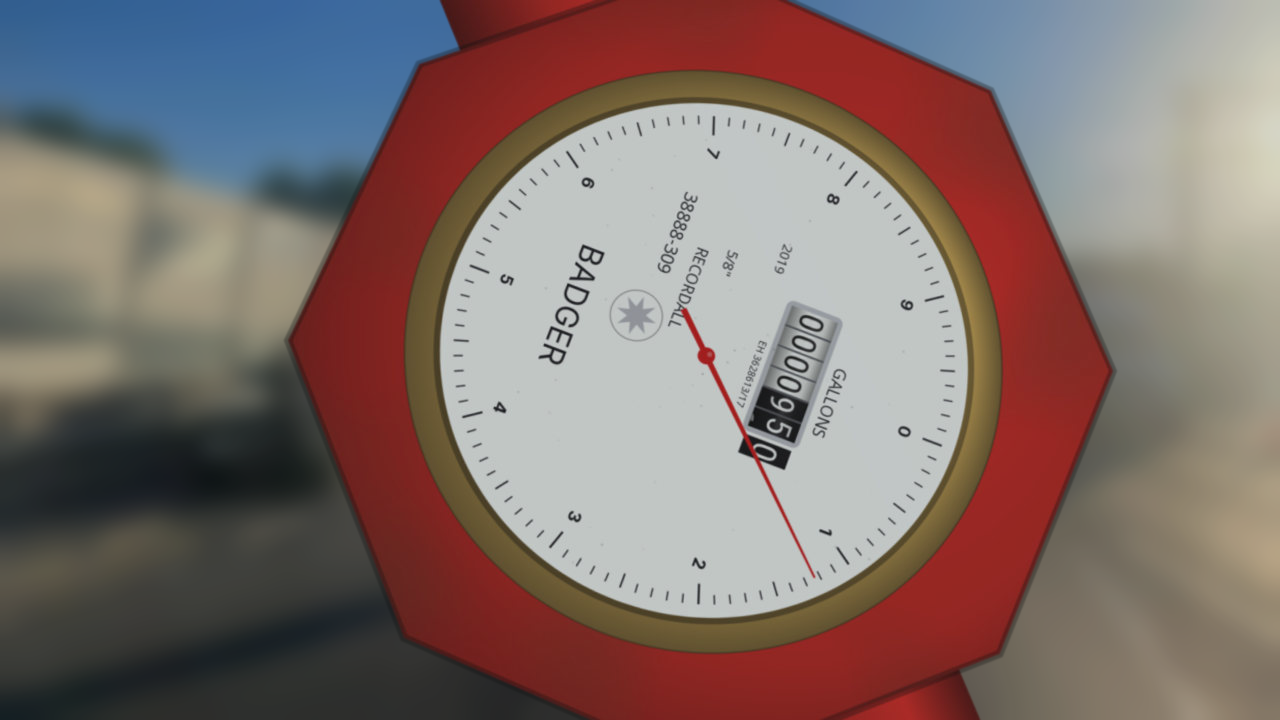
**951.2** gal
